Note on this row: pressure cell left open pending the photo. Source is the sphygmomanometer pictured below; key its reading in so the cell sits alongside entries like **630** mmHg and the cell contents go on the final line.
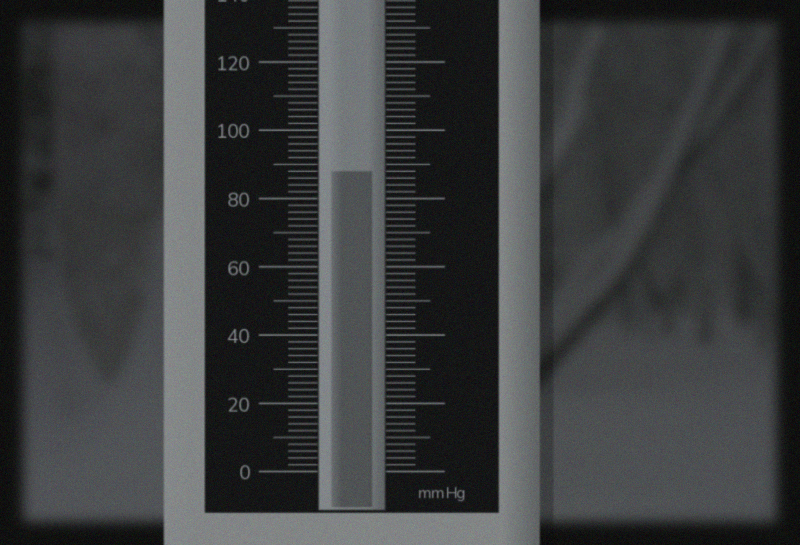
**88** mmHg
